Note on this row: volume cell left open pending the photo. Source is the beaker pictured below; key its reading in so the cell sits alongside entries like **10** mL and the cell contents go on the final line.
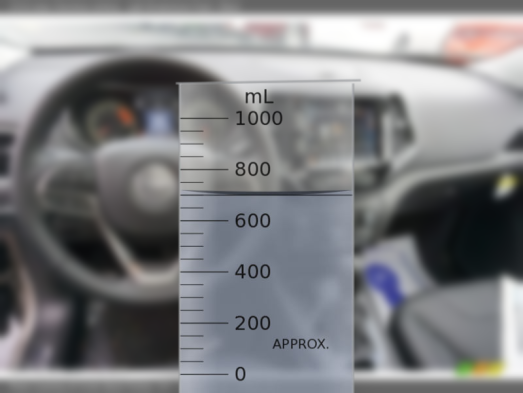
**700** mL
